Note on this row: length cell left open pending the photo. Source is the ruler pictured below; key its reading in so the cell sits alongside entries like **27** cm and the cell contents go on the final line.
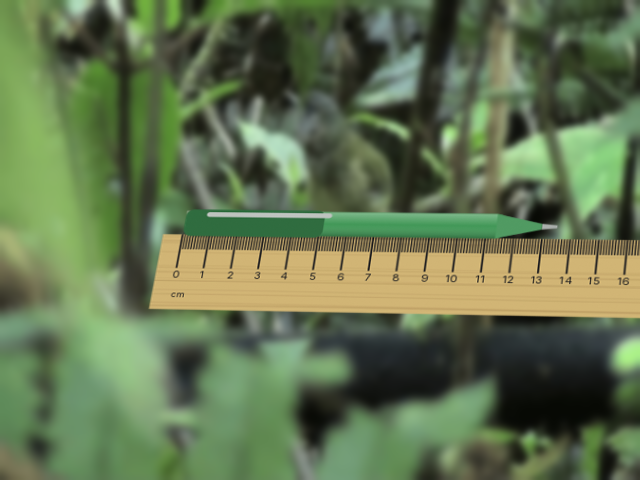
**13.5** cm
